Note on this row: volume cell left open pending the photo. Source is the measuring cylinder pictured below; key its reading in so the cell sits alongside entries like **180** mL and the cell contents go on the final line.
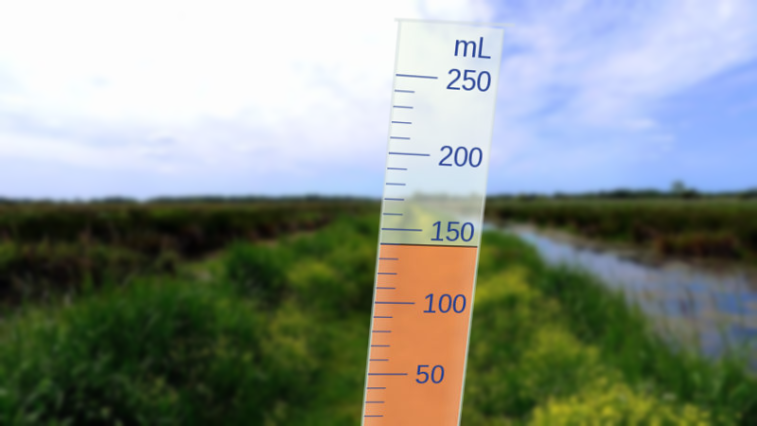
**140** mL
